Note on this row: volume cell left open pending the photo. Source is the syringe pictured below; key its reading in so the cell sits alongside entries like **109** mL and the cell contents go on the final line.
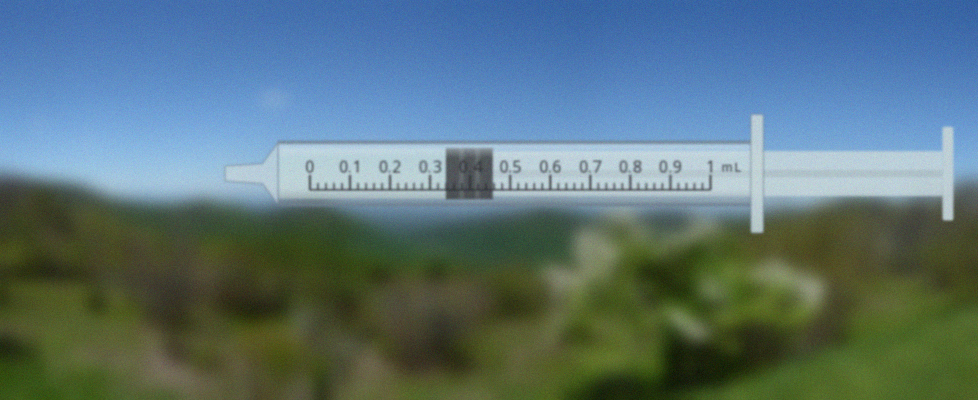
**0.34** mL
